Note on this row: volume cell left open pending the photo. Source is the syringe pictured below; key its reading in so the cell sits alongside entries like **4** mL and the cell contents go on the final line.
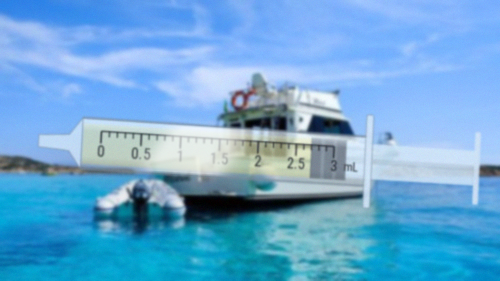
**2.7** mL
